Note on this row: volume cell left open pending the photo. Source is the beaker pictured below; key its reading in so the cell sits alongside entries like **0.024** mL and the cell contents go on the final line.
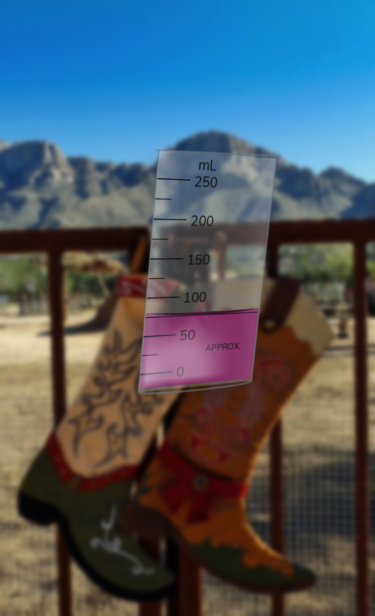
**75** mL
